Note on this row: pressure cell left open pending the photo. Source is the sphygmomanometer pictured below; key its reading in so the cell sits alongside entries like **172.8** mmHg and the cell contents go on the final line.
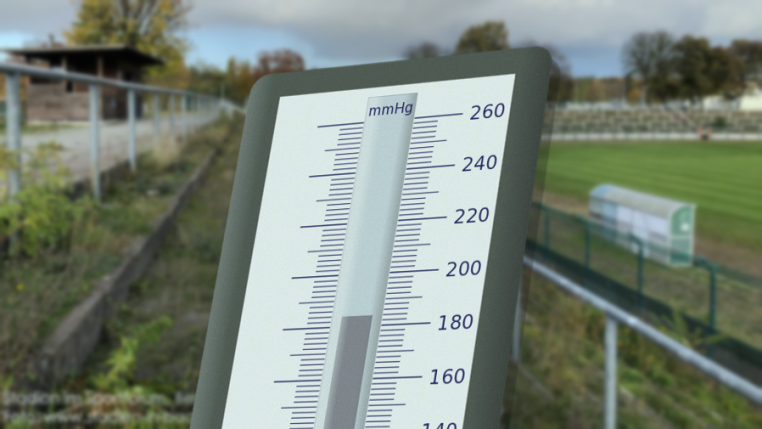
**184** mmHg
